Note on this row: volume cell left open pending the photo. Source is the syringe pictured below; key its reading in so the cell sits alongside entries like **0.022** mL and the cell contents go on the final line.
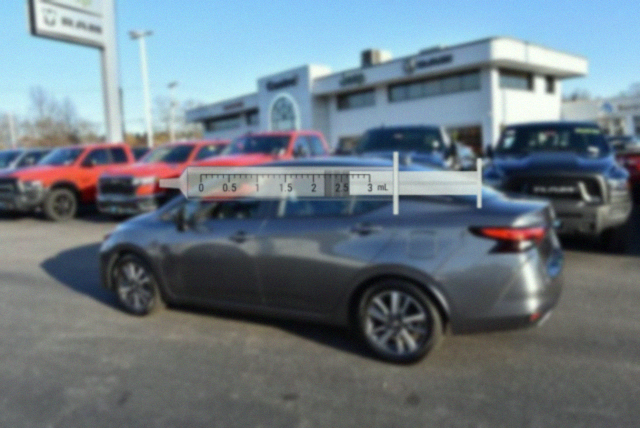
**2.2** mL
